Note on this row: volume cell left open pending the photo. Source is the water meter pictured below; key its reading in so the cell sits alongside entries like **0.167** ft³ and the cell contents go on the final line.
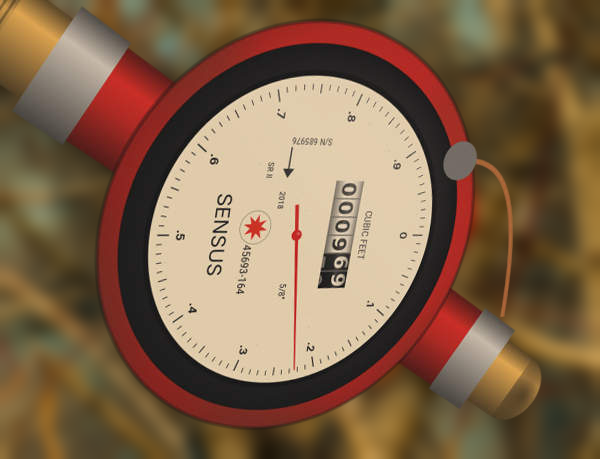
**969.22** ft³
